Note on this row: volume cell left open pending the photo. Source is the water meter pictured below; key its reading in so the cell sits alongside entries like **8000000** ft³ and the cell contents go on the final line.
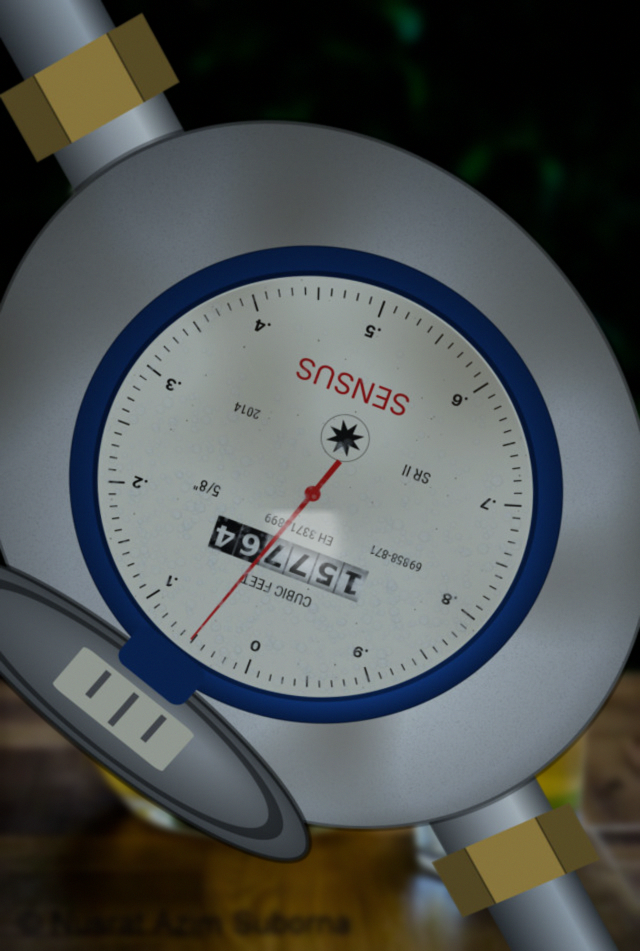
**157764.05** ft³
